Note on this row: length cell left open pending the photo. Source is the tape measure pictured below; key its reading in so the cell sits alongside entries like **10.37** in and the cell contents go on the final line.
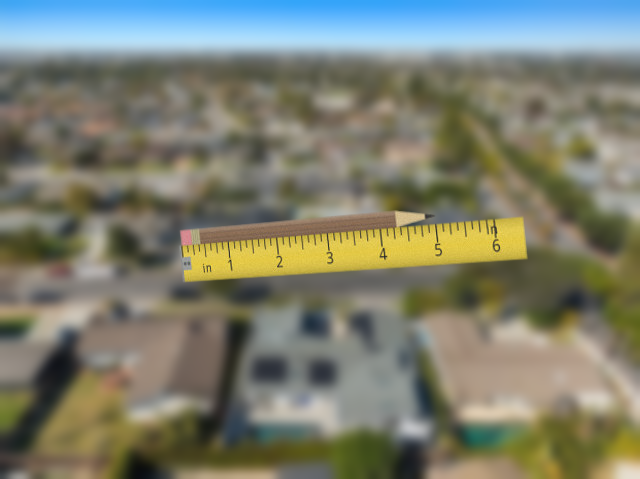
**5** in
